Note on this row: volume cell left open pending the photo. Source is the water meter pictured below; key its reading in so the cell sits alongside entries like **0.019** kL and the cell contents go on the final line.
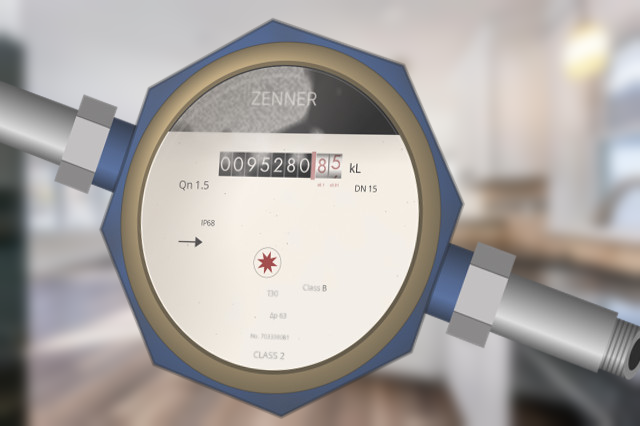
**95280.85** kL
